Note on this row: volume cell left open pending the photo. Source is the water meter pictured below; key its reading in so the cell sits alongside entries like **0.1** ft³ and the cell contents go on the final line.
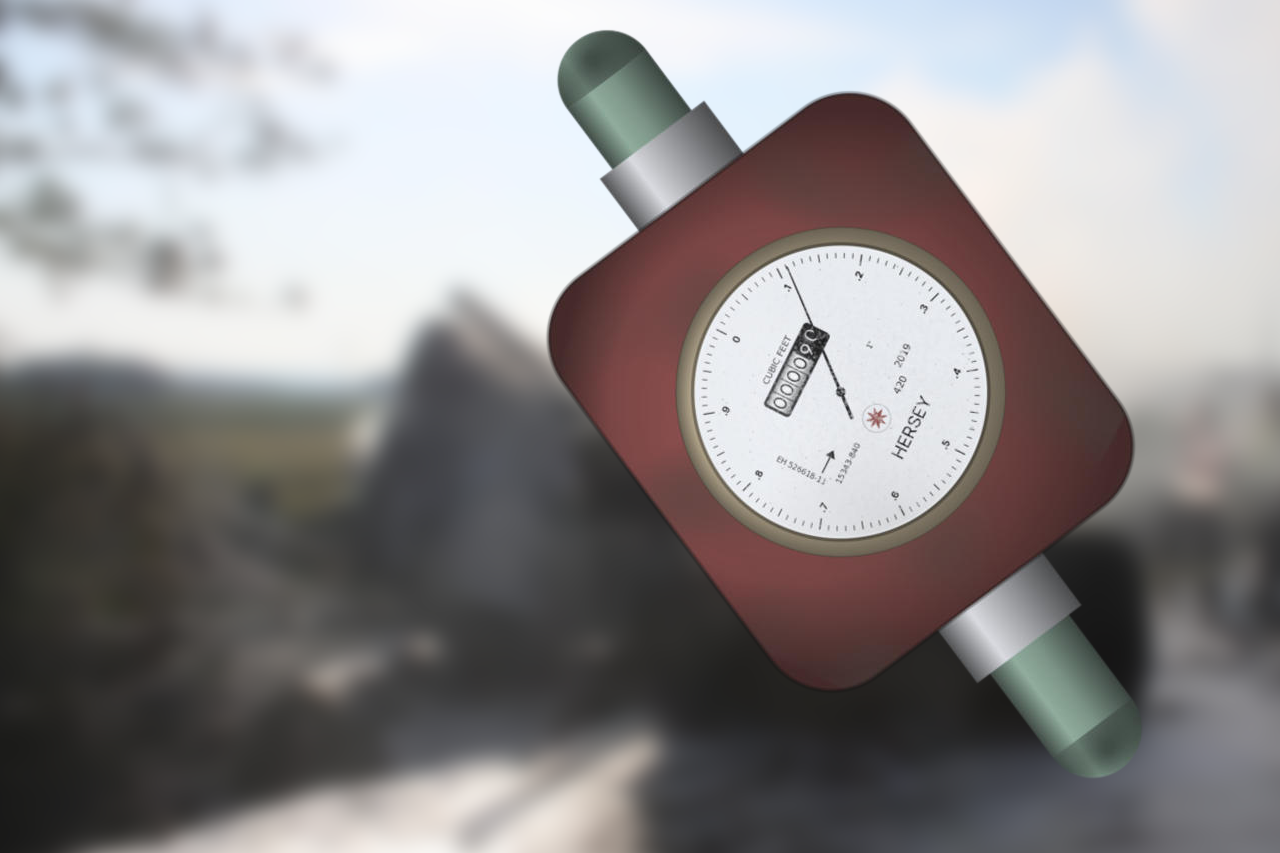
**90.11** ft³
